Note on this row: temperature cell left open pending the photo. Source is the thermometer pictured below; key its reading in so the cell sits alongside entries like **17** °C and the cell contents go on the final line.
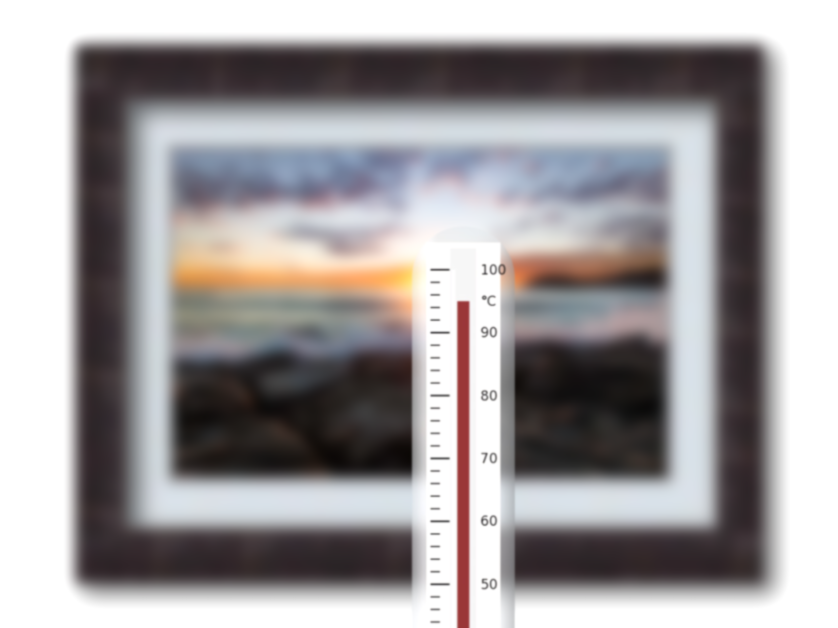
**95** °C
